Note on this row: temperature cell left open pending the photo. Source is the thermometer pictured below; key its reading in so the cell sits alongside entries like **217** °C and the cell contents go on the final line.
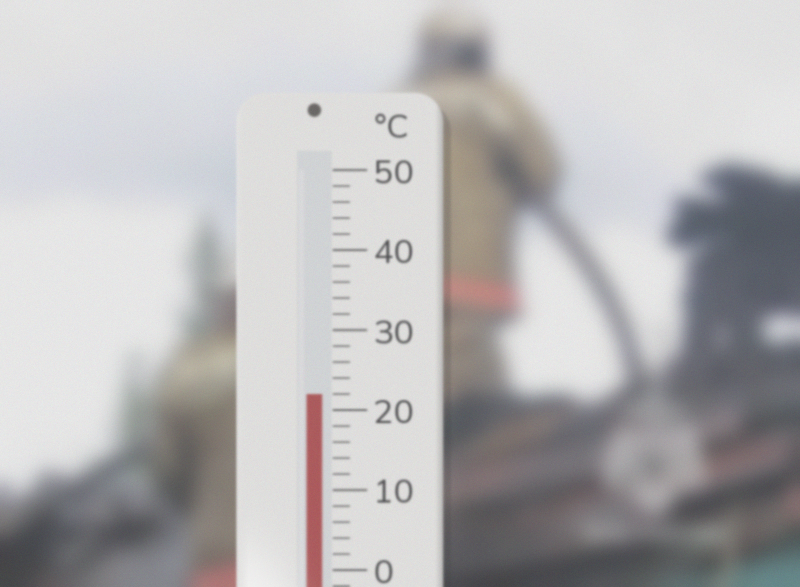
**22** °C
